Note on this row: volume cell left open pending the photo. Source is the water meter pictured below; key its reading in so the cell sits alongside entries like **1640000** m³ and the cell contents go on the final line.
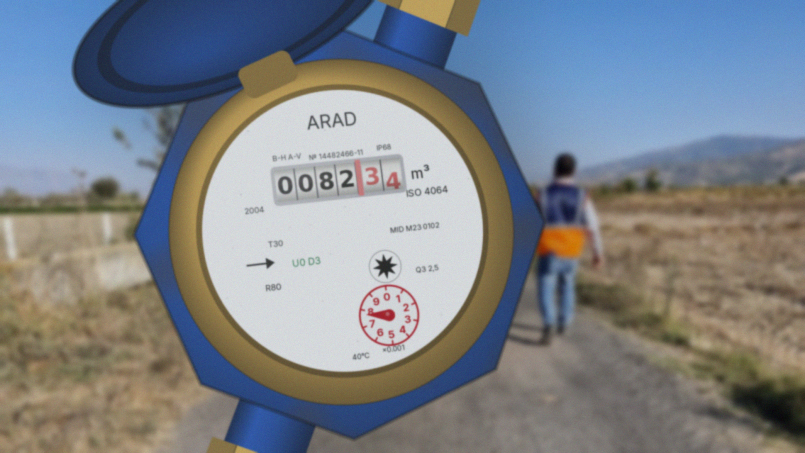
**82.337** m³
